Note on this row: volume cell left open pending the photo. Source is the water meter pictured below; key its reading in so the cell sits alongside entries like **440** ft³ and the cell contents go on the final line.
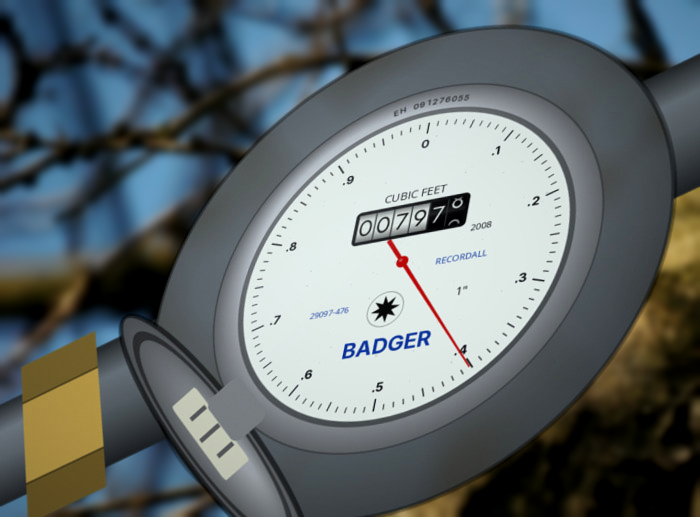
**7978.40** ft³
